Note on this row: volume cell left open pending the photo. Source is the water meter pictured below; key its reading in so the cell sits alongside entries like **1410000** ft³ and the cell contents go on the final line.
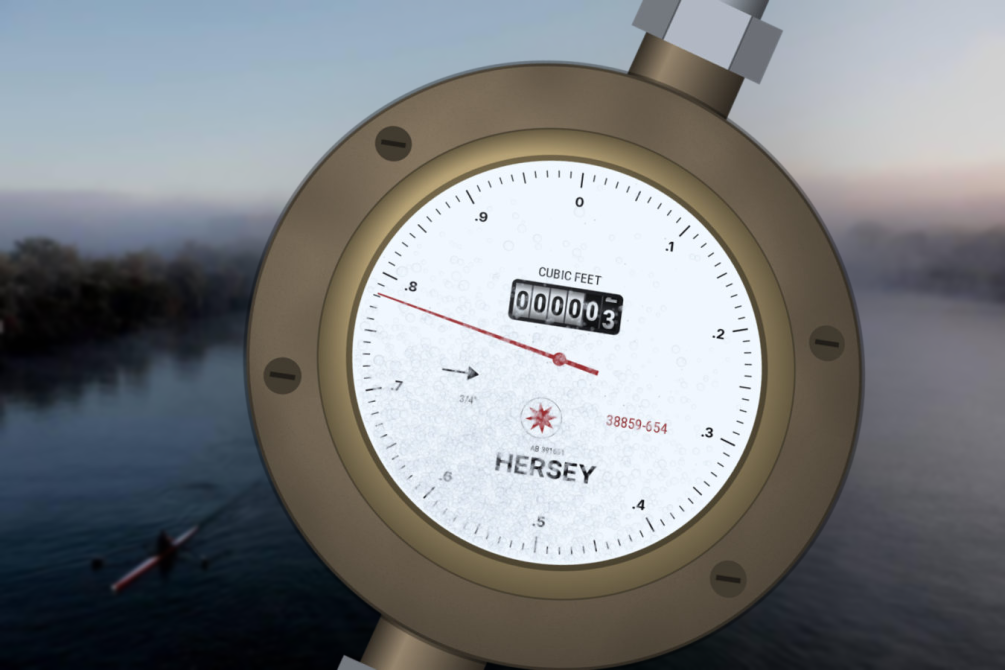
**2.78** ft³
